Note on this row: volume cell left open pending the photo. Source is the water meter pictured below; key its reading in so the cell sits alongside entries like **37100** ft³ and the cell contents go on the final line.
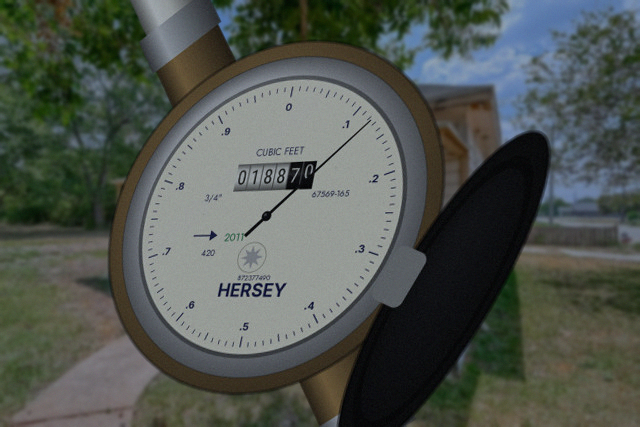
**18870.12** ft³
